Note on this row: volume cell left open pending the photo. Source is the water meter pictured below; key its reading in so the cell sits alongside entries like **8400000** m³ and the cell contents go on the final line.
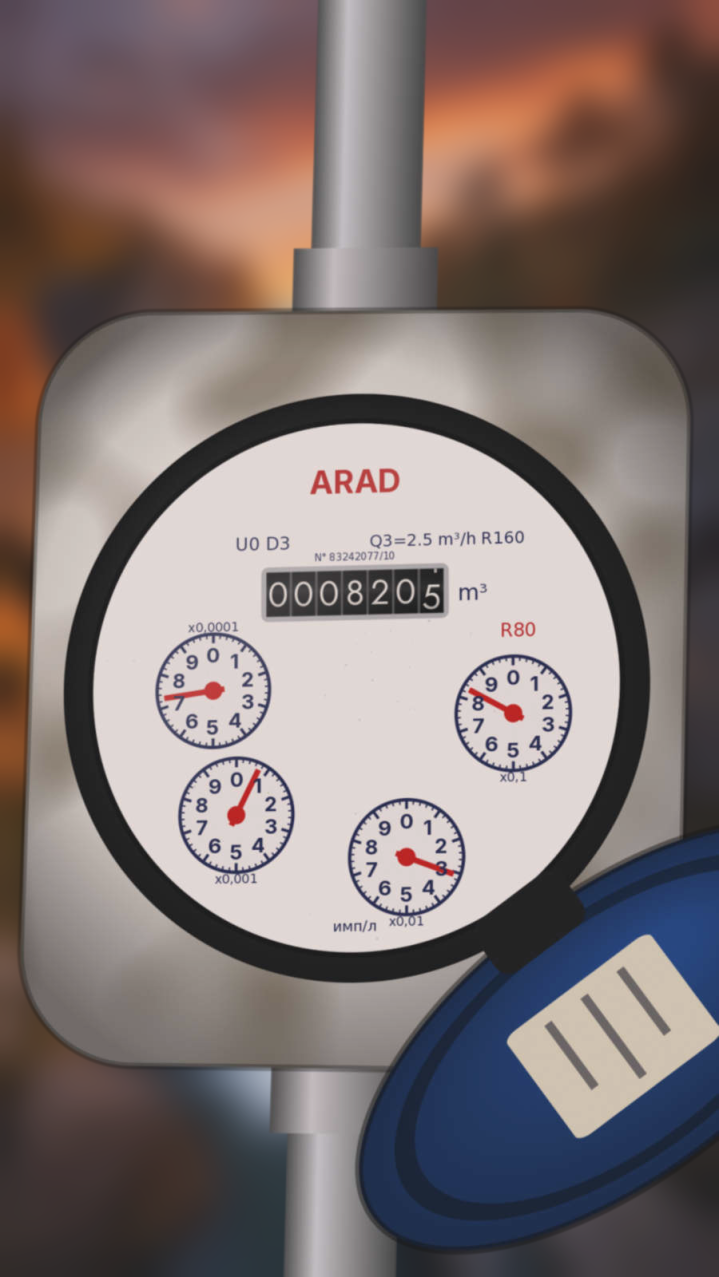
**8204.8307** m³
